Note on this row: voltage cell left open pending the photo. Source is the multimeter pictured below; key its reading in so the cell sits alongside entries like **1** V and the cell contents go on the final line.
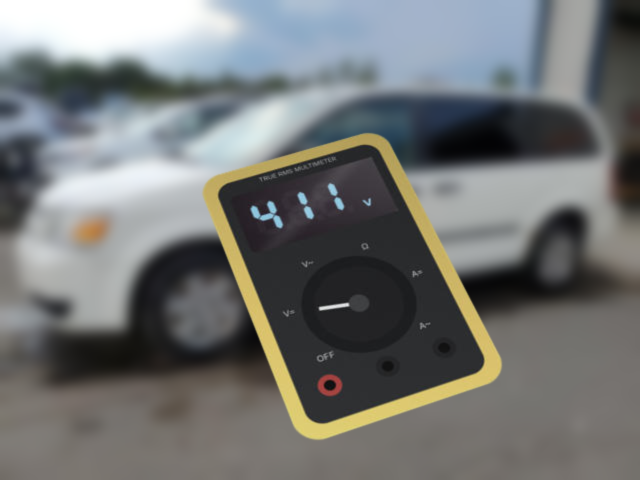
**411** V
